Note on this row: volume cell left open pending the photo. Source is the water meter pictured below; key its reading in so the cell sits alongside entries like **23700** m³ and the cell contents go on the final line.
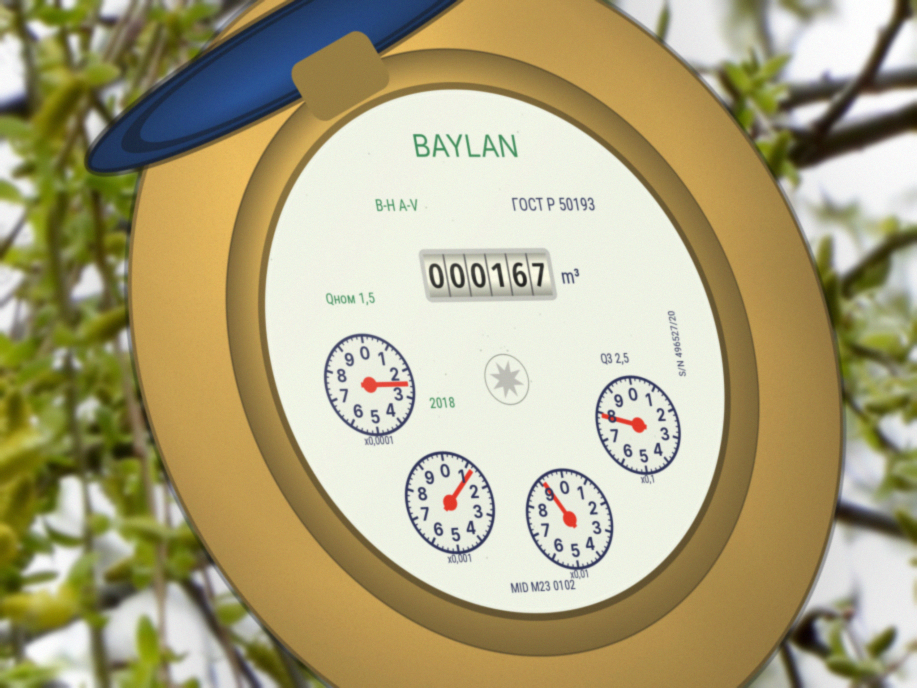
**167.7912** m³
